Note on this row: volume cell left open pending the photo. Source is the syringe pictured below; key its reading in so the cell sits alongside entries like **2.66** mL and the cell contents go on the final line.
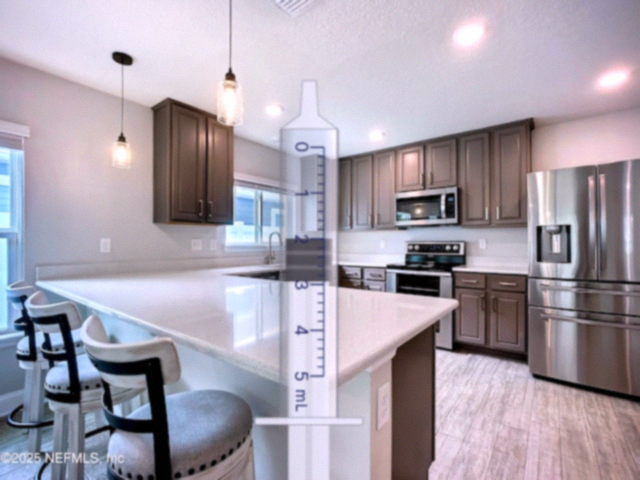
**2** mL
